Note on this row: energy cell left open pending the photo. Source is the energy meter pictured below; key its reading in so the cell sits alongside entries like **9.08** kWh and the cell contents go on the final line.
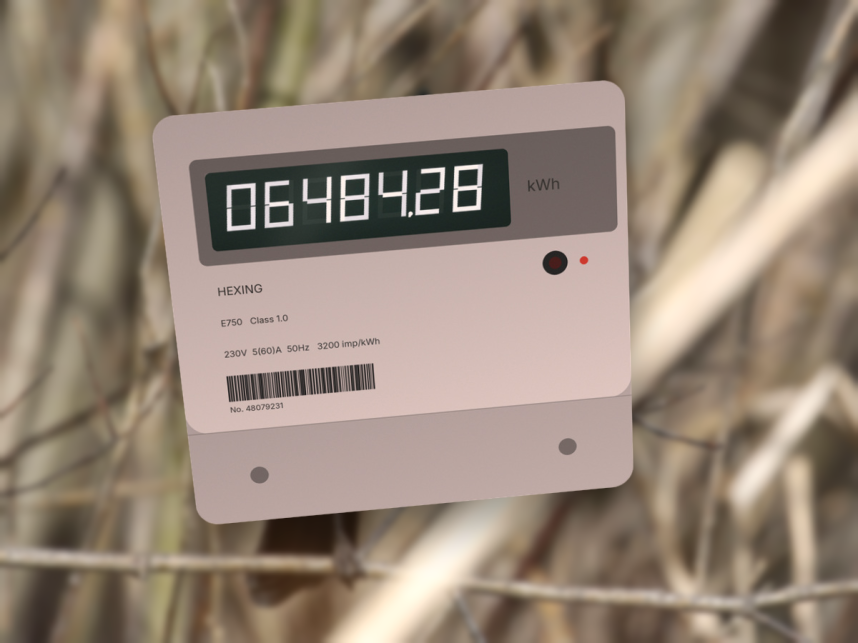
**6484.28** kWh
